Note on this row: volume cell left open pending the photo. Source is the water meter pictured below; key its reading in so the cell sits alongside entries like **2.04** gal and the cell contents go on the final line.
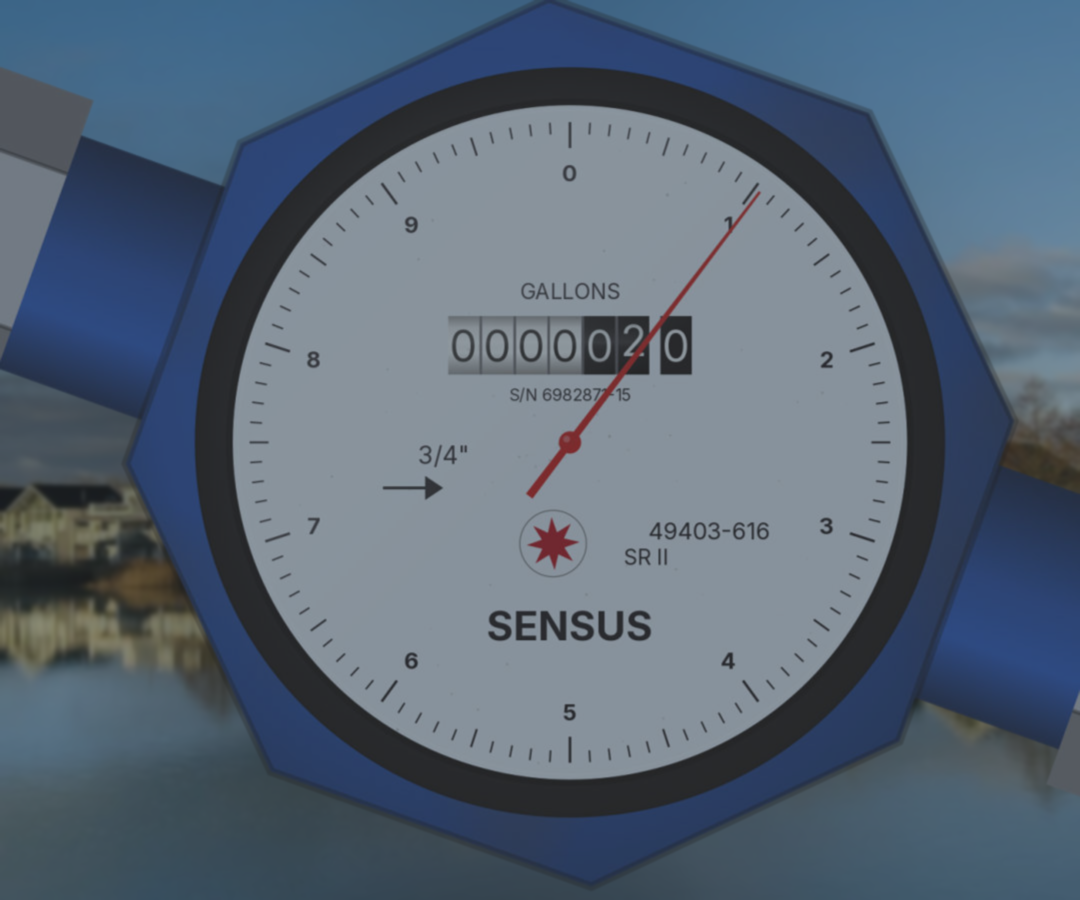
**21.0** gal
